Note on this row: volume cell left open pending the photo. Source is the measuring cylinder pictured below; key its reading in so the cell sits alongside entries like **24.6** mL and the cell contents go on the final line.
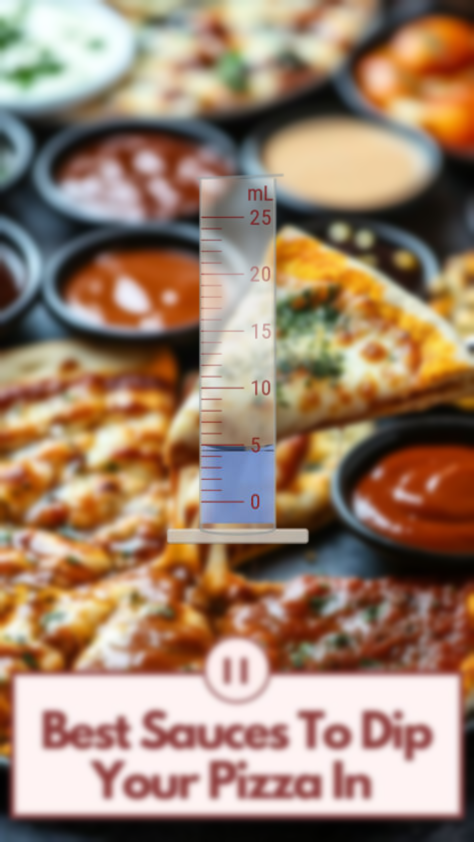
**4.5** mL
